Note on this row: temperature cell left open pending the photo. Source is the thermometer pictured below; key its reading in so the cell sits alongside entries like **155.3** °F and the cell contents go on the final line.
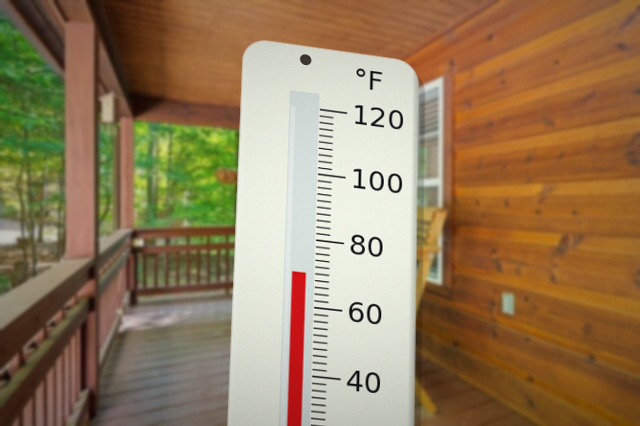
**70** °F
